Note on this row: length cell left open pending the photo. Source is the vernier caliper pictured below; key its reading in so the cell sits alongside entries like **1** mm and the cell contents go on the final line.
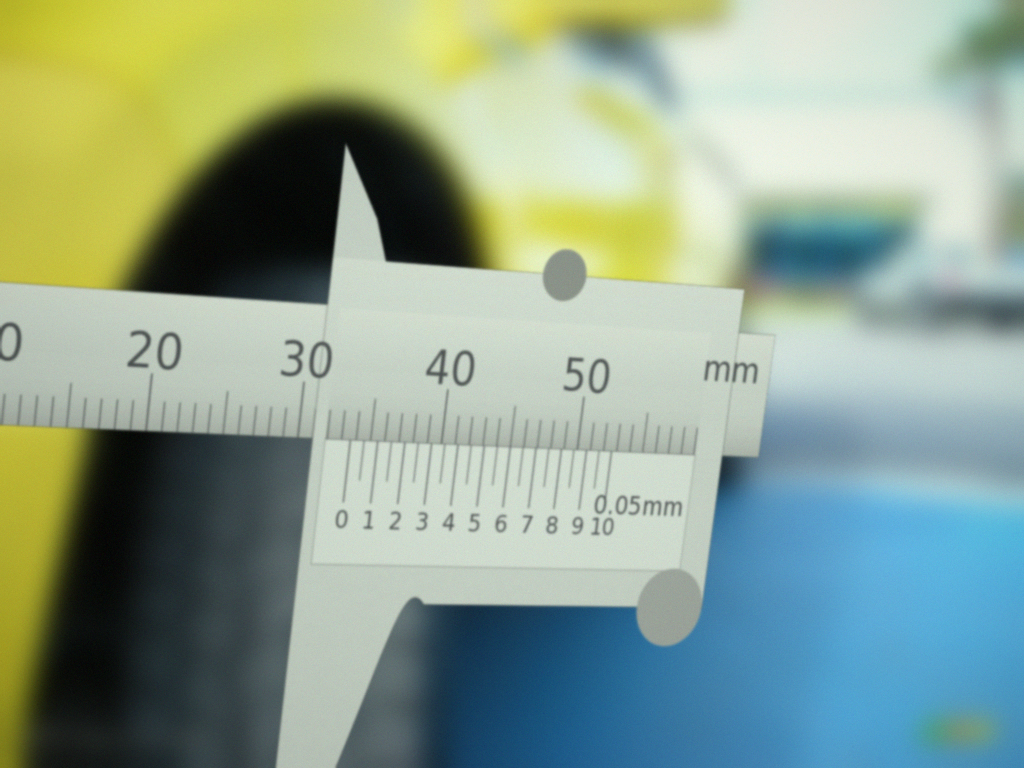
**33.6** mm
